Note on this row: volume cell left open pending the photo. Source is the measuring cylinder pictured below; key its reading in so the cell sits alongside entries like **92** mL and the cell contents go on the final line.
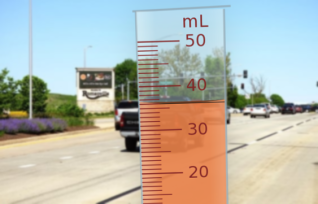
**36** mL
